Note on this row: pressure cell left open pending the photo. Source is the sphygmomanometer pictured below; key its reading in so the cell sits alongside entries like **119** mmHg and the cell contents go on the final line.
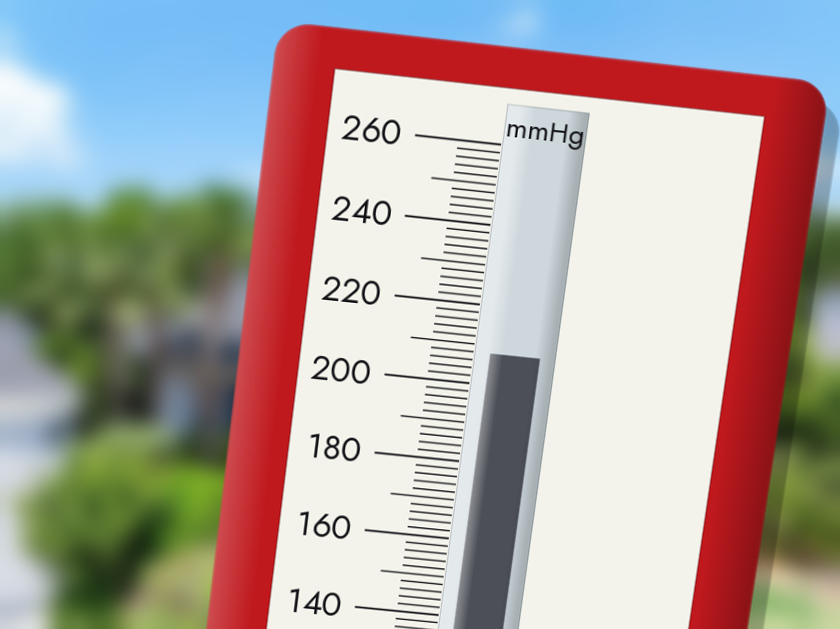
**208** mmHg
